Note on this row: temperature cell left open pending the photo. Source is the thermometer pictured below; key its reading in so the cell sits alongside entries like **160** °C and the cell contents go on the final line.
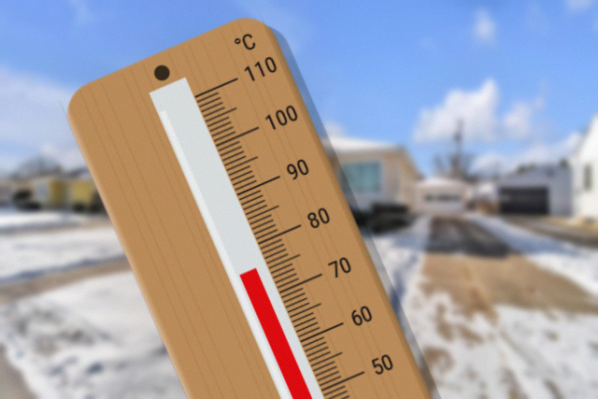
**76** °C
